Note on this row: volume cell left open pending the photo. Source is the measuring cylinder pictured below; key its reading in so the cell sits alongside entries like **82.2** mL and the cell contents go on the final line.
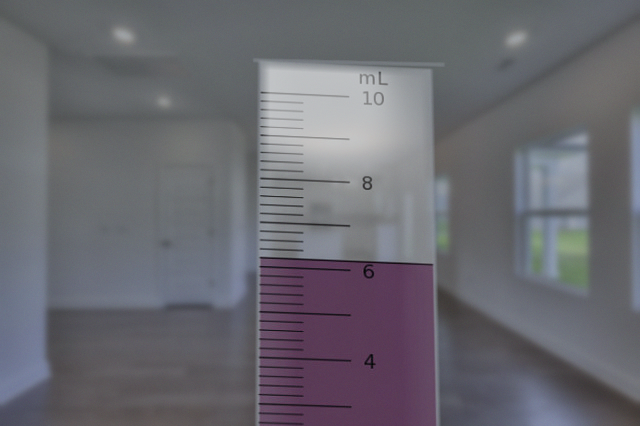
**6.2** mL
